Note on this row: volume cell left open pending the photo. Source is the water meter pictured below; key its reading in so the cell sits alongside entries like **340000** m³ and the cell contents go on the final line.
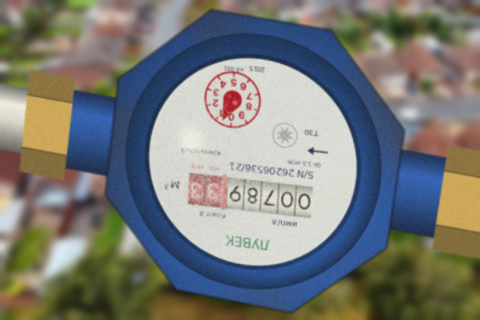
**789.330** m³
